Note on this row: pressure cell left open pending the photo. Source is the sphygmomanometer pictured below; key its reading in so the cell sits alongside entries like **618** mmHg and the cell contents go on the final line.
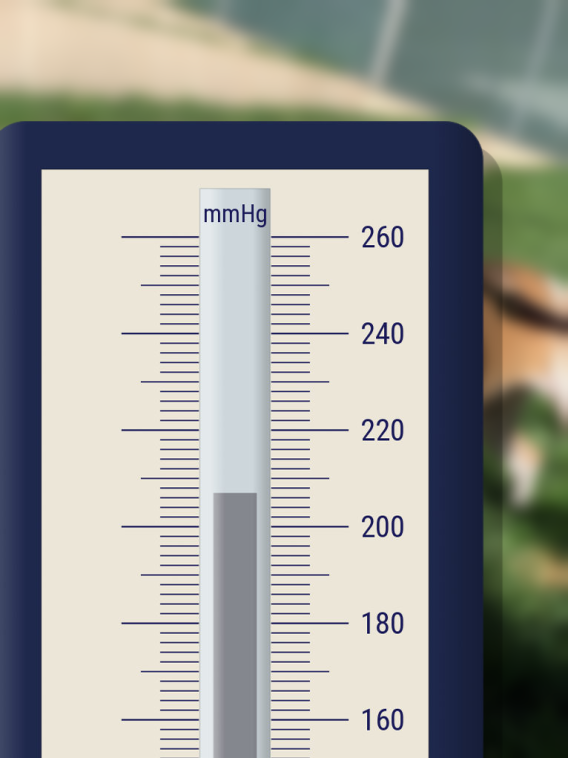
**207** mmHg
